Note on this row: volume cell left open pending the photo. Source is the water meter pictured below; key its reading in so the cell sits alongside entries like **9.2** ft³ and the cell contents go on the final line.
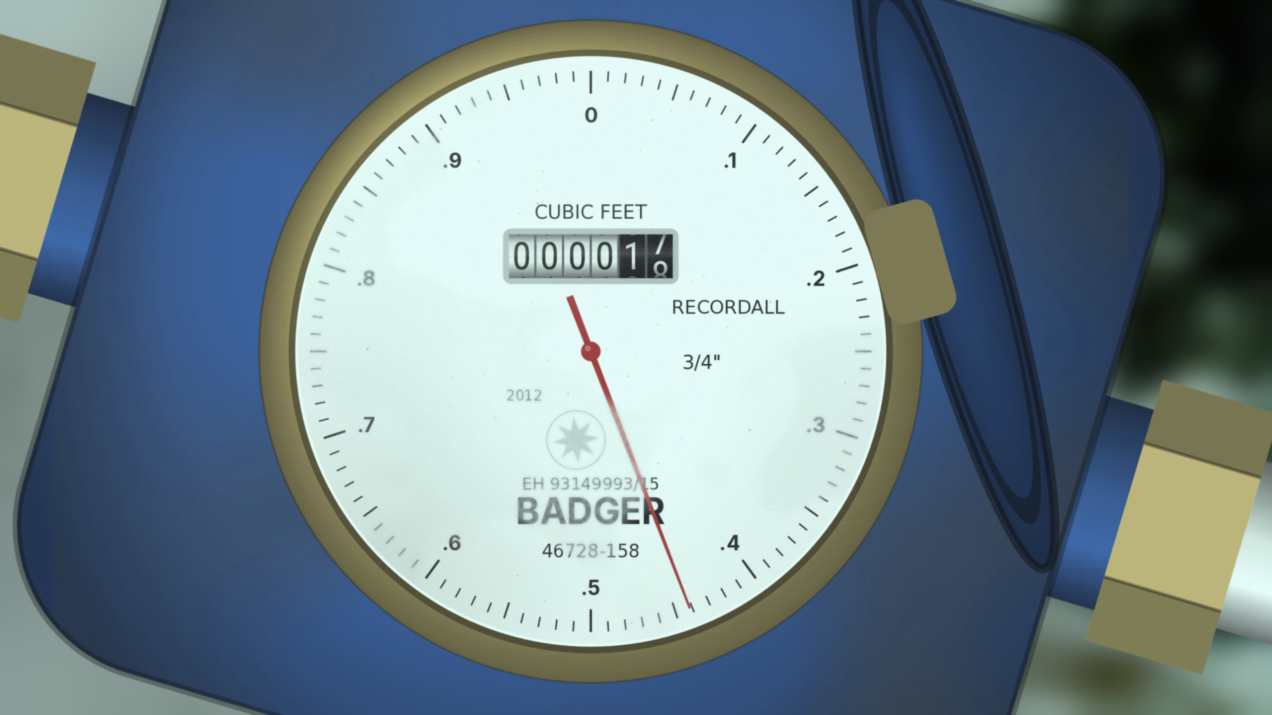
**17.44** ft³
